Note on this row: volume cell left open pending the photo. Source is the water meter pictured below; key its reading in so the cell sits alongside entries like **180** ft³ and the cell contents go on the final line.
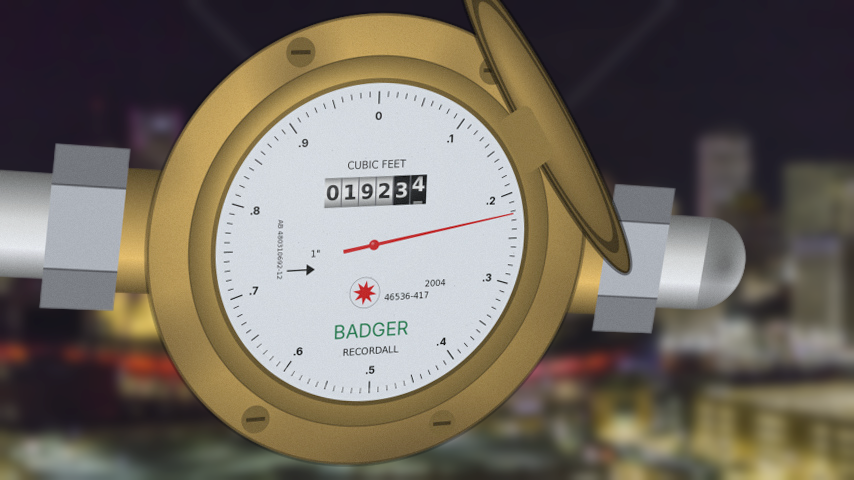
**19234.22** ft³
